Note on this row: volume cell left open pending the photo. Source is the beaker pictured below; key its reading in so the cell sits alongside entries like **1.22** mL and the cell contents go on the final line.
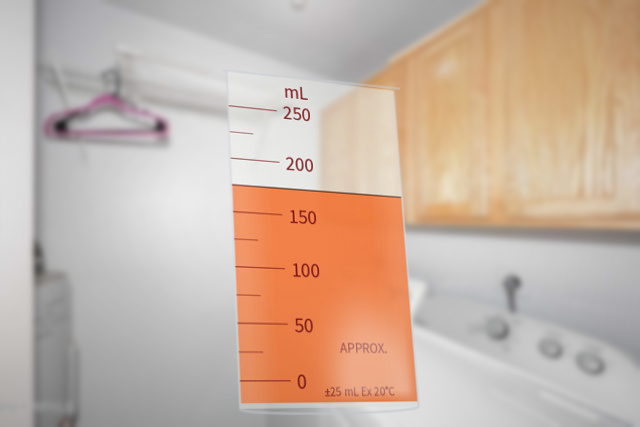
**175** mL
